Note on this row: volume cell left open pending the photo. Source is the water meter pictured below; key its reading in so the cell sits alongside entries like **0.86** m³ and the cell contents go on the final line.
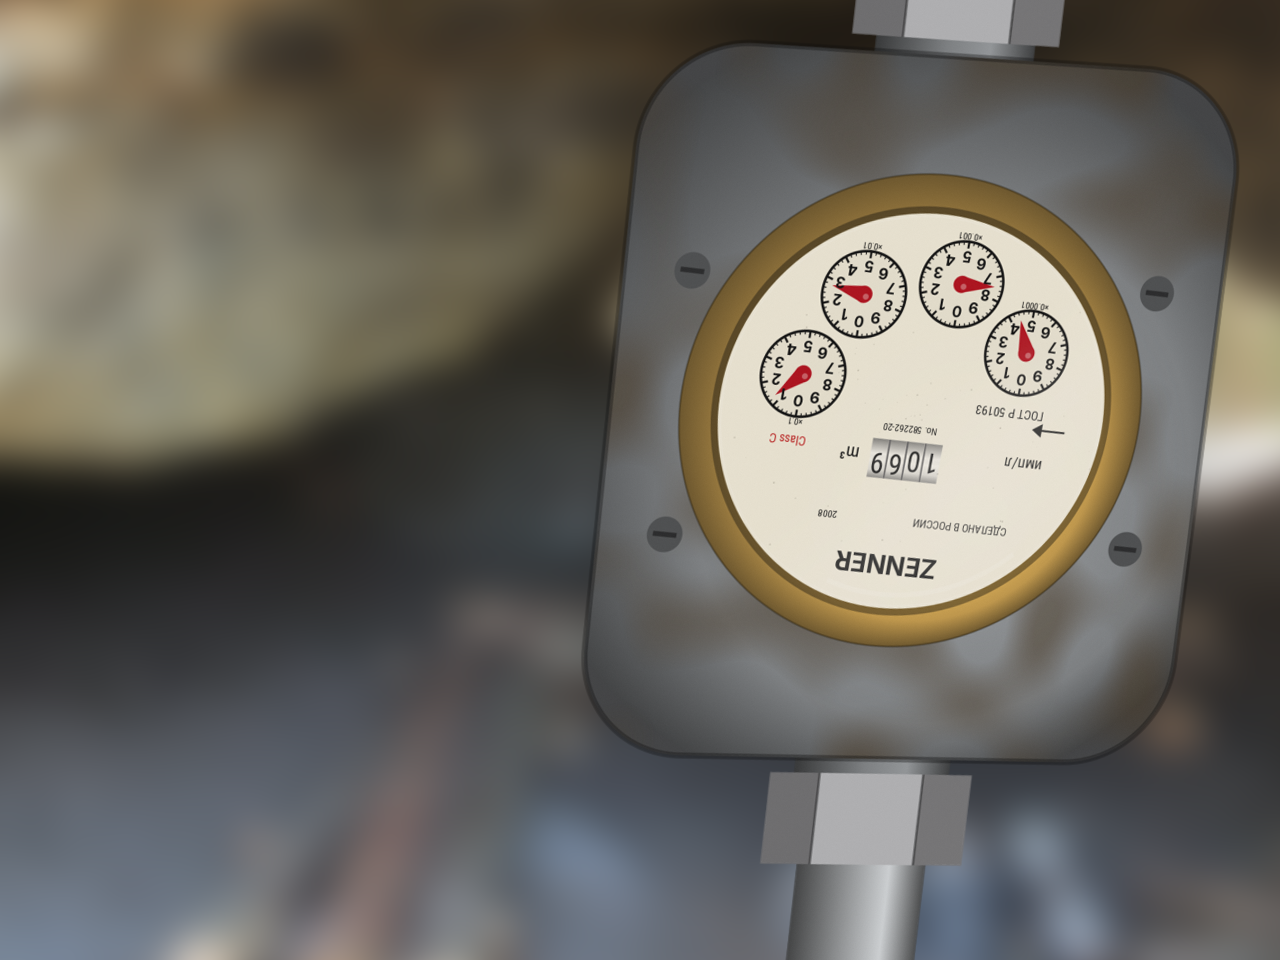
**1069.1274** m³
